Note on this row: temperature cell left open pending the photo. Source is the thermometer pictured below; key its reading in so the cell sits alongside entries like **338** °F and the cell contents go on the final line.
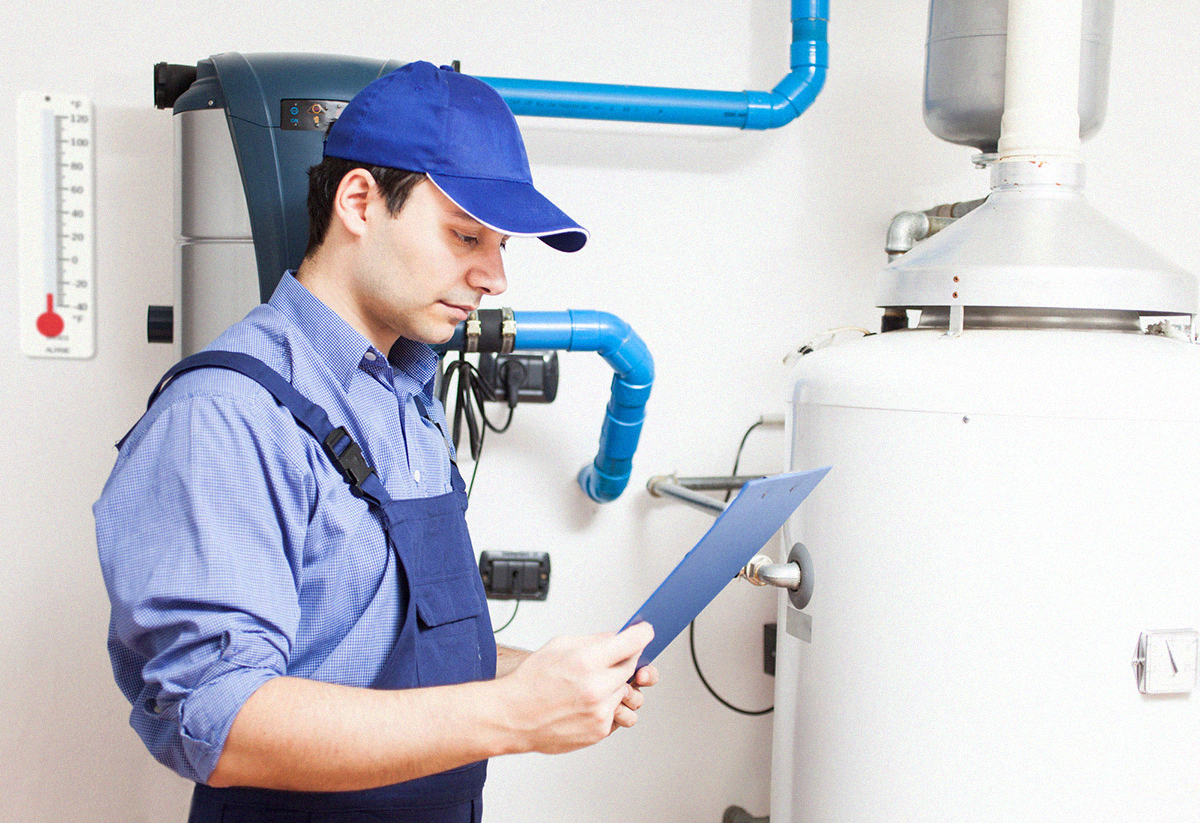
**-30** °F
